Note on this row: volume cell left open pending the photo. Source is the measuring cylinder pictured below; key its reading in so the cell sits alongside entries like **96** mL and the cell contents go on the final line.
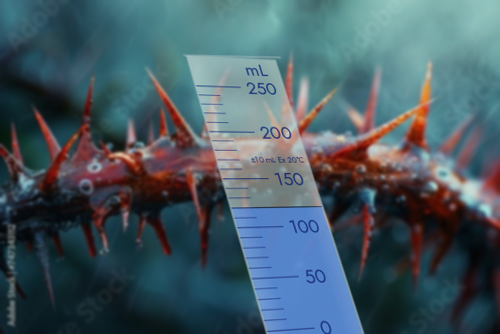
**120** mL
